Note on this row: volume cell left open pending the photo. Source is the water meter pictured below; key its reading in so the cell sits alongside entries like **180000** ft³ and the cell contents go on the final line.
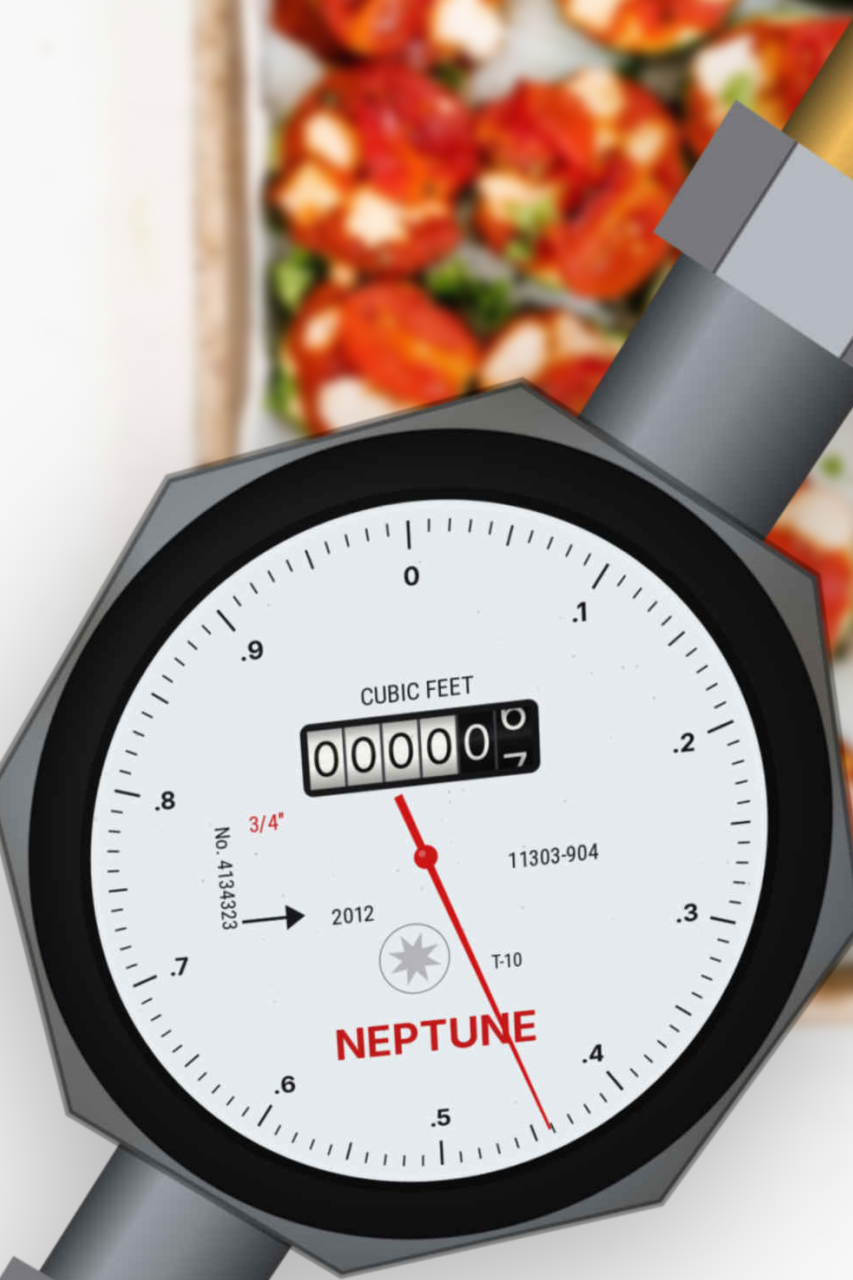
**6.44** ft³
